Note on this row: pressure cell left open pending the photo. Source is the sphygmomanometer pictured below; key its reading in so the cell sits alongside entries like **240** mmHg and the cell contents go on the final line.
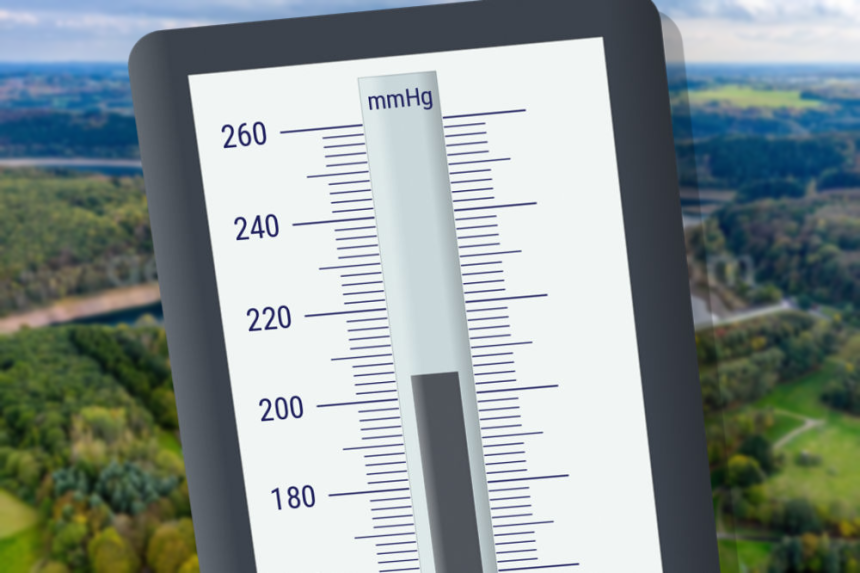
**205** mmHg
